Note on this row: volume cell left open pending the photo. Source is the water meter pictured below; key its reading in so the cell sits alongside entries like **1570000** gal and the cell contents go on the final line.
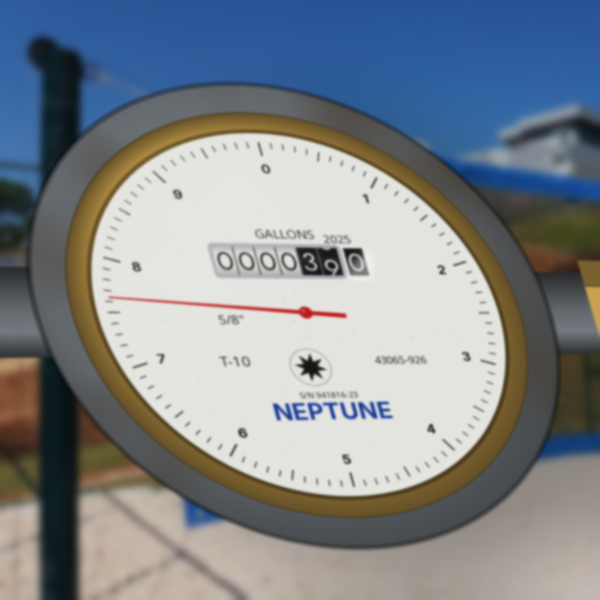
**387.6** gal
